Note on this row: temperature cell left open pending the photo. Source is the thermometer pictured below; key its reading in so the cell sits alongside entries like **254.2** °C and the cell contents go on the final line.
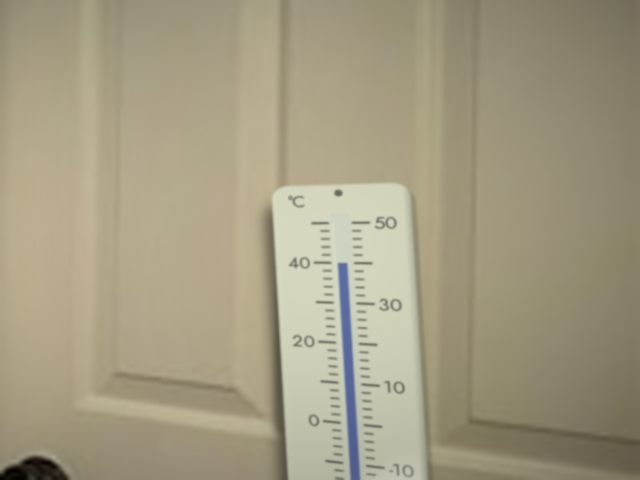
**40** °C
